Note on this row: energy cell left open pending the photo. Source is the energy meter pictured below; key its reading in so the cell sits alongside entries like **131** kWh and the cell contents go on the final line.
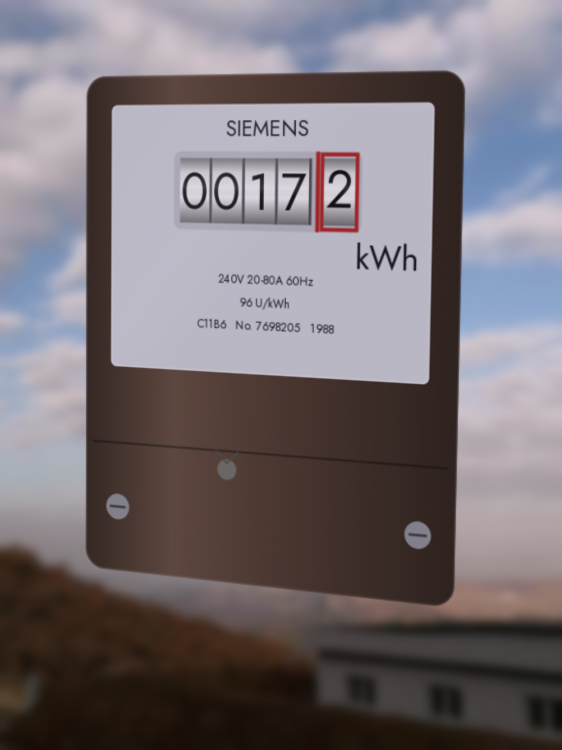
**17.2** kWh
